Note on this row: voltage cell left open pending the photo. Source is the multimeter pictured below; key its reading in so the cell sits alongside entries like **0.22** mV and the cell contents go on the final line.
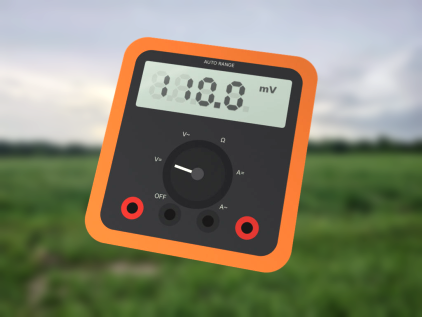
**110.0** mV
